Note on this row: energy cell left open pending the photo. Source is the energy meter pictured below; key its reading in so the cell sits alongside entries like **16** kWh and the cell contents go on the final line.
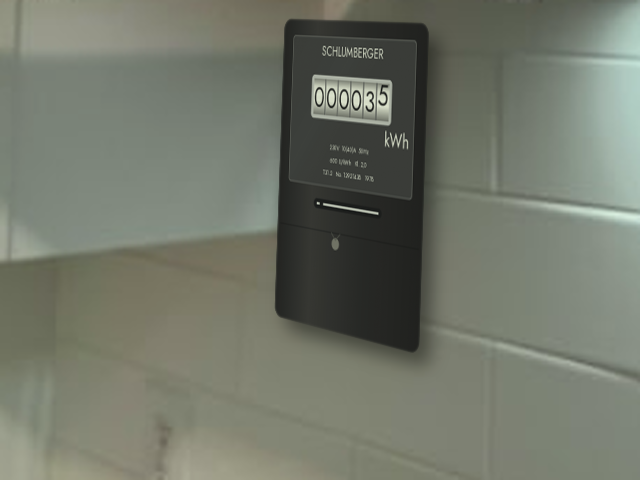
**35** kWh
